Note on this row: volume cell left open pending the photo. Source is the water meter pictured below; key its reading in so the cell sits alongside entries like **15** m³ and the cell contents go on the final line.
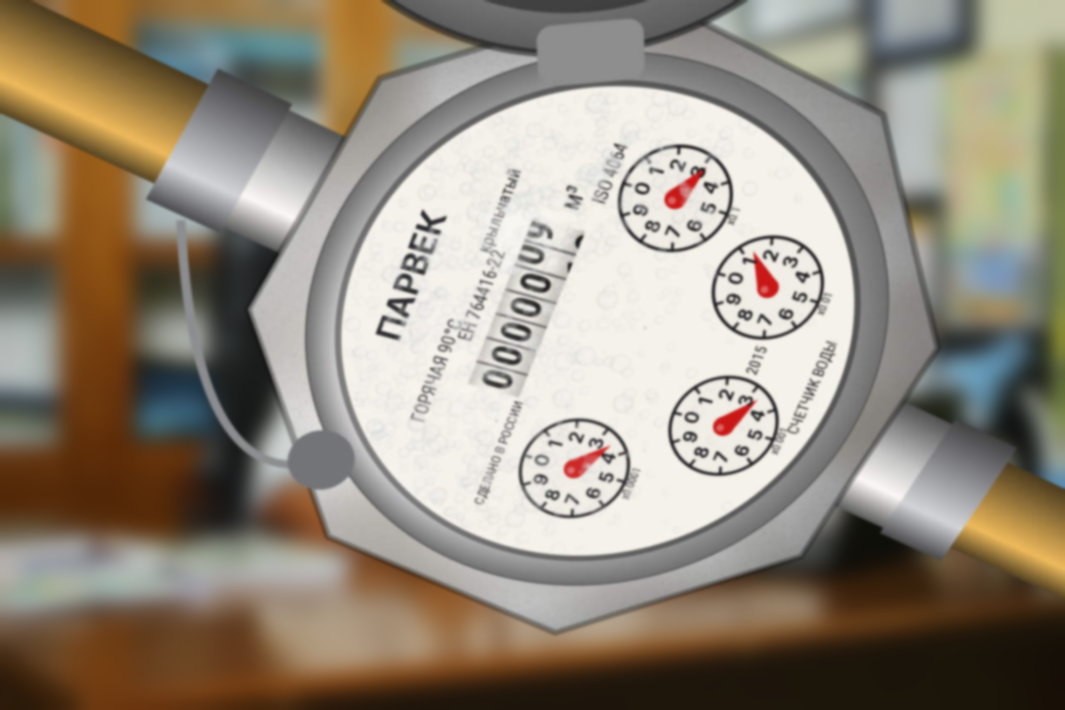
**9.3133** m³
